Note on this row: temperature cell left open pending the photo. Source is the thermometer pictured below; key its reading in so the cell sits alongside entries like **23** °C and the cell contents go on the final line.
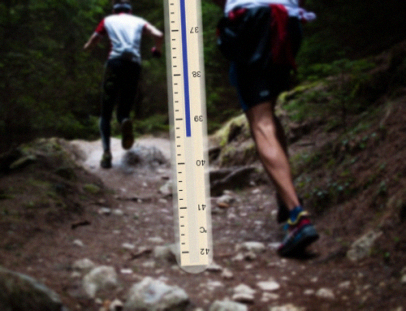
**39.4** °C
